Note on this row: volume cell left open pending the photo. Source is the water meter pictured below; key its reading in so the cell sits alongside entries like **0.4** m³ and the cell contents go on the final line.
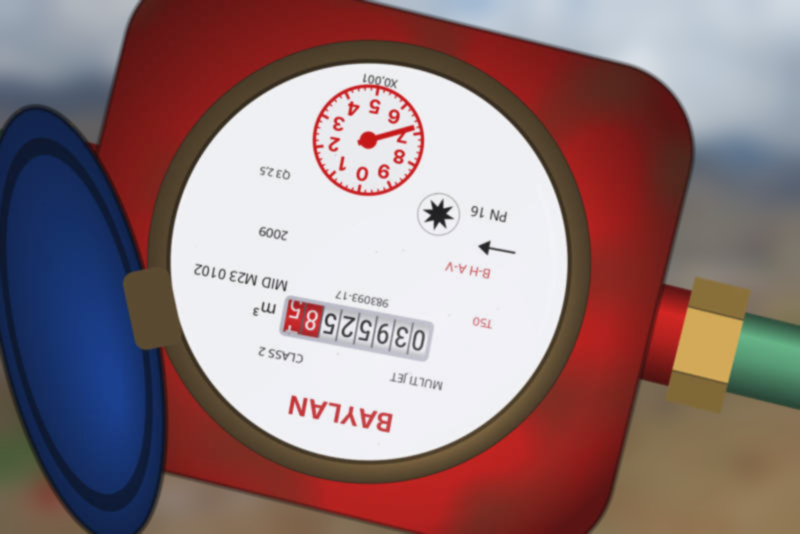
**39525.846** m³
